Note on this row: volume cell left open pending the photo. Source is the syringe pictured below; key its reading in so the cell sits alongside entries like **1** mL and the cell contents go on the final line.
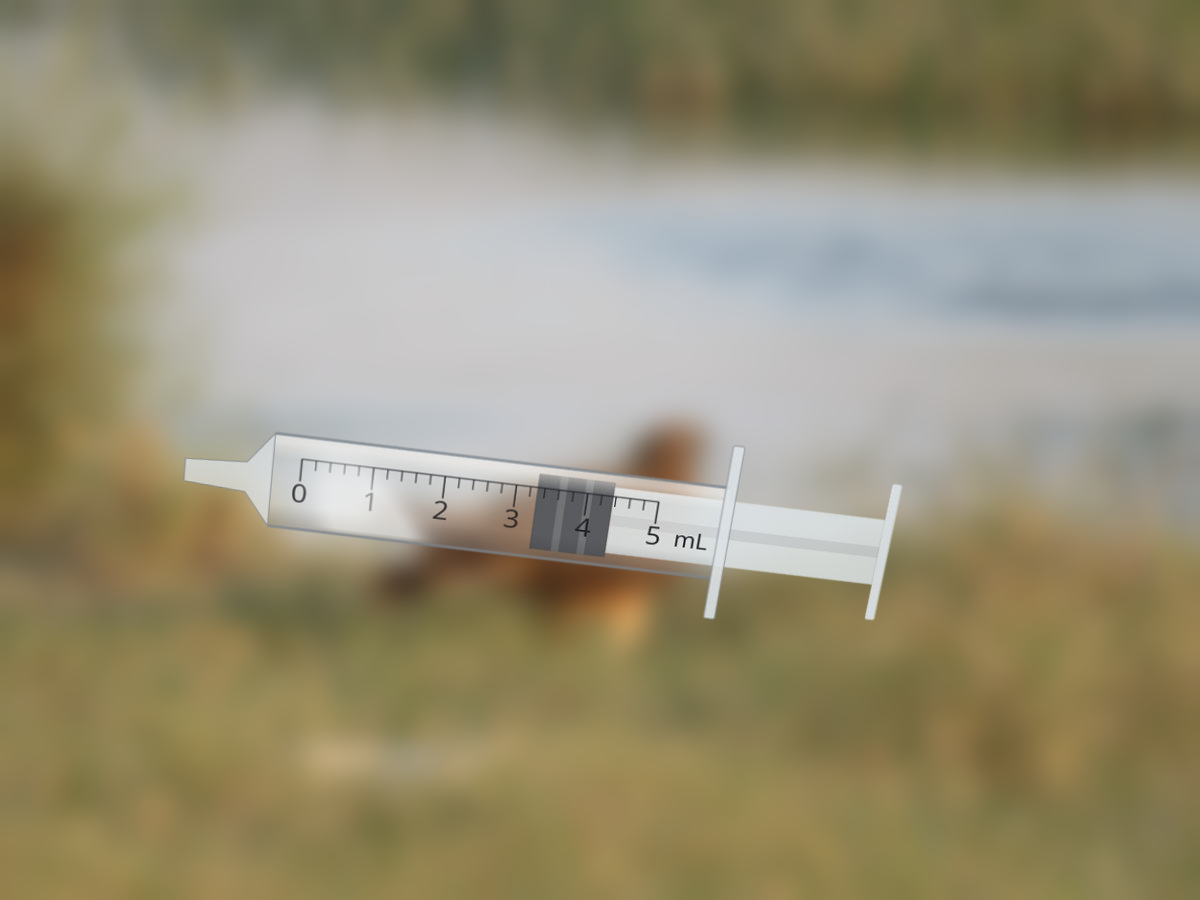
**3.3** mL
